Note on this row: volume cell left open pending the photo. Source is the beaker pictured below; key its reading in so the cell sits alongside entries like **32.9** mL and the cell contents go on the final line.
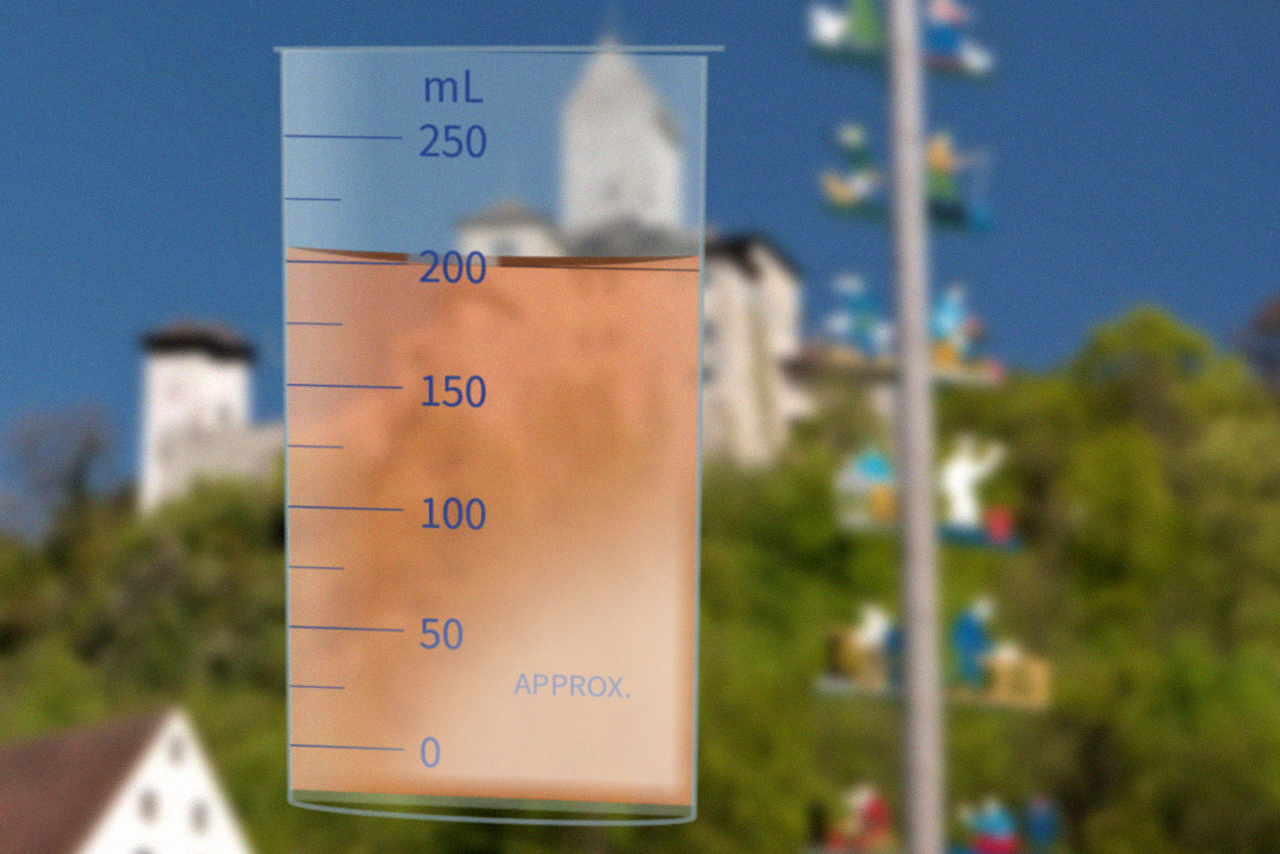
**200** mL
